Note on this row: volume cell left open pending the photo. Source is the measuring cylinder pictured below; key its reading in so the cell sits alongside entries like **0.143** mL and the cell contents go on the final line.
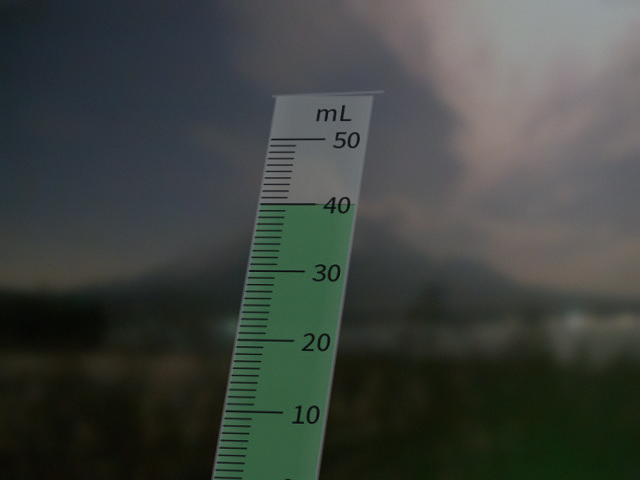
**40** mL
